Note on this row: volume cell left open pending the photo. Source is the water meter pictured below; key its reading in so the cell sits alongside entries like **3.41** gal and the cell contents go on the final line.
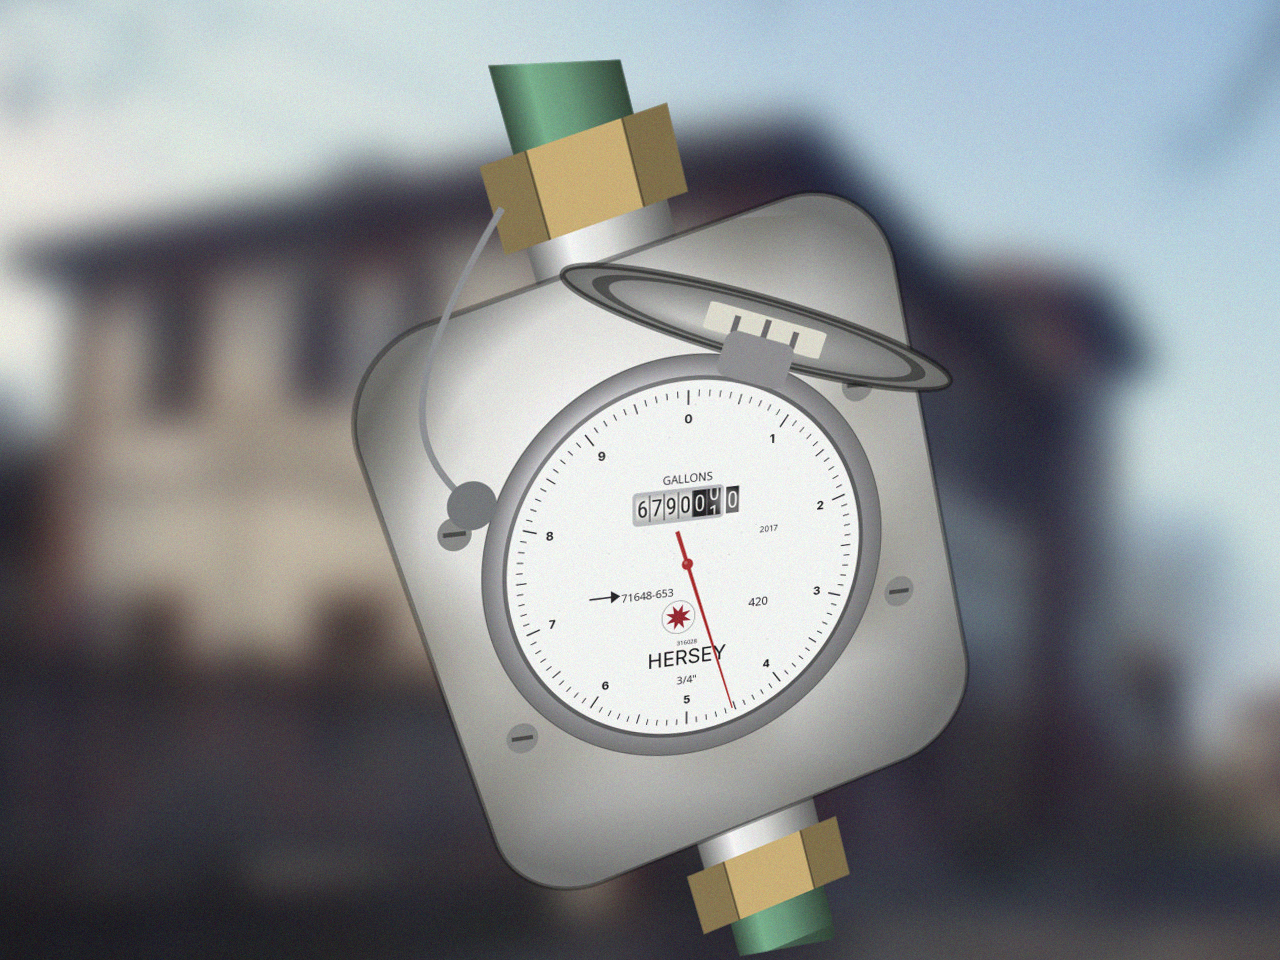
**6790004.5** gal
